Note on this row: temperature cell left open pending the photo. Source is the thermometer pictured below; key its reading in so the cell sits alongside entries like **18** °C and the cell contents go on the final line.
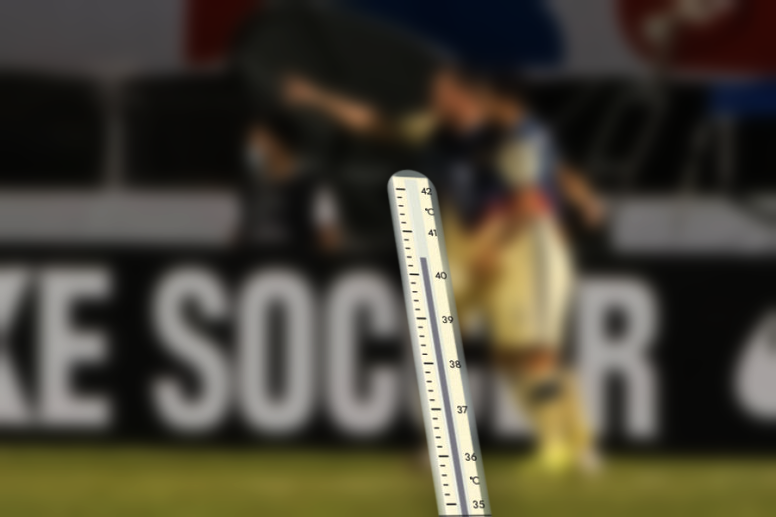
**40.4** °C
